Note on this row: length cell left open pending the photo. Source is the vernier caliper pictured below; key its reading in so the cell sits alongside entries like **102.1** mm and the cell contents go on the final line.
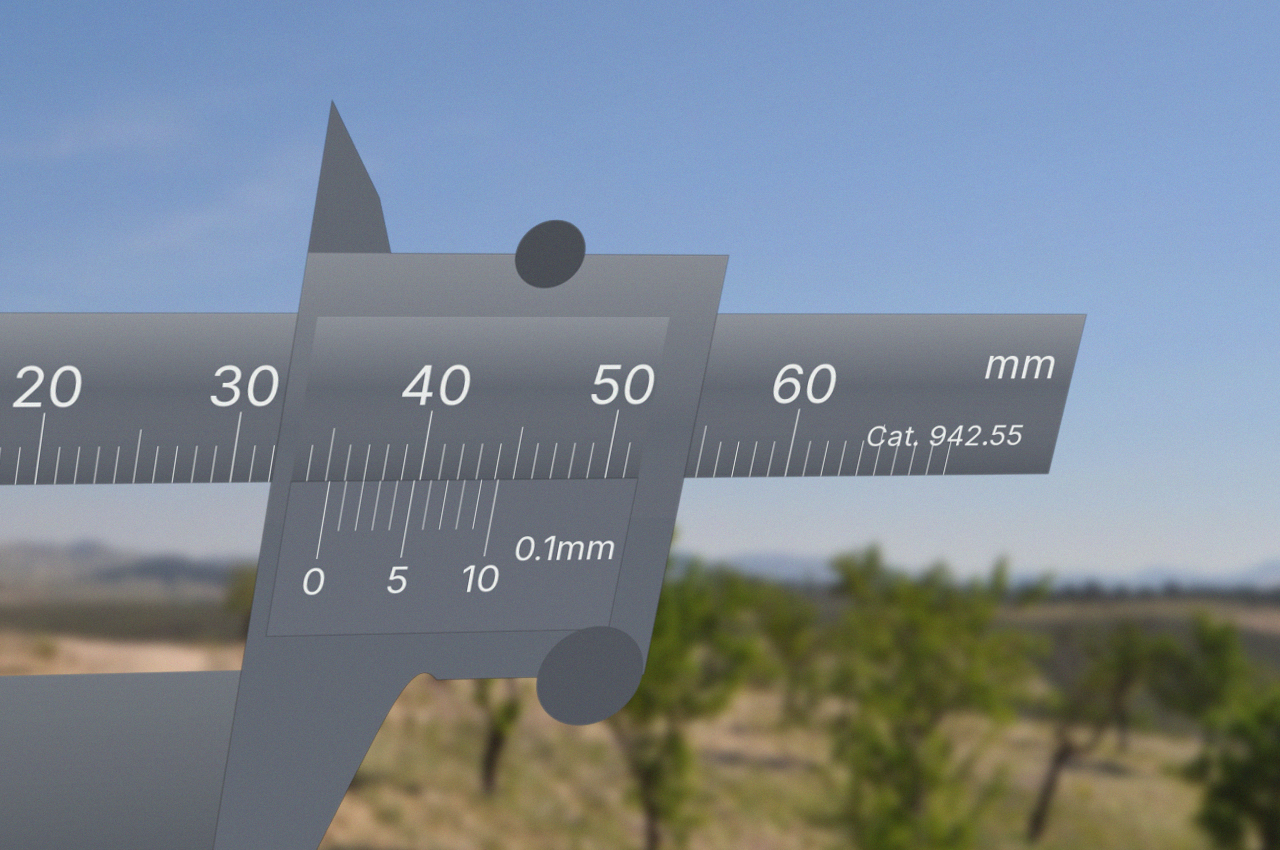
**35.2** mm
